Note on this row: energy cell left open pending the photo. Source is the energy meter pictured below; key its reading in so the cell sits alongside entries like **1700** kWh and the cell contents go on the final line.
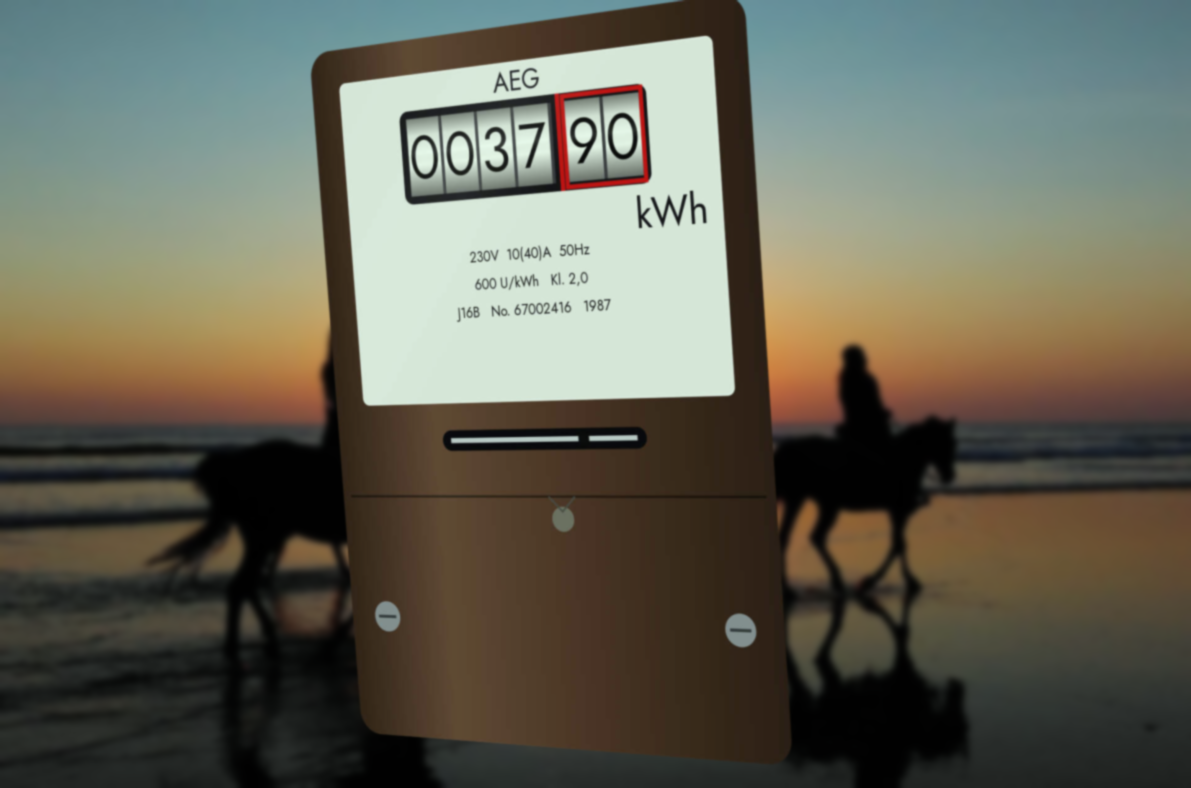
**37.90** kWh
